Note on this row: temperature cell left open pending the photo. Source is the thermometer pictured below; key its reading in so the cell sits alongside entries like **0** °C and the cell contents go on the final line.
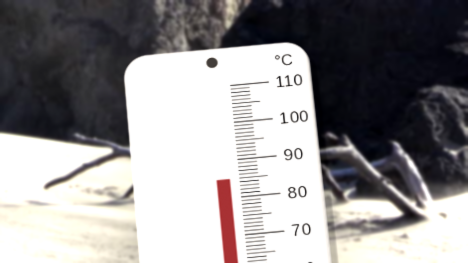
**85** °C
